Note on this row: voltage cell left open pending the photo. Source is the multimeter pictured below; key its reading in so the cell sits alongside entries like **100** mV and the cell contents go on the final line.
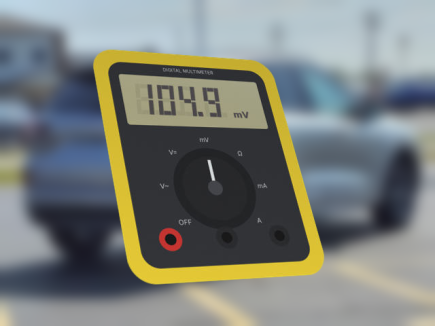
**104.9** mV
